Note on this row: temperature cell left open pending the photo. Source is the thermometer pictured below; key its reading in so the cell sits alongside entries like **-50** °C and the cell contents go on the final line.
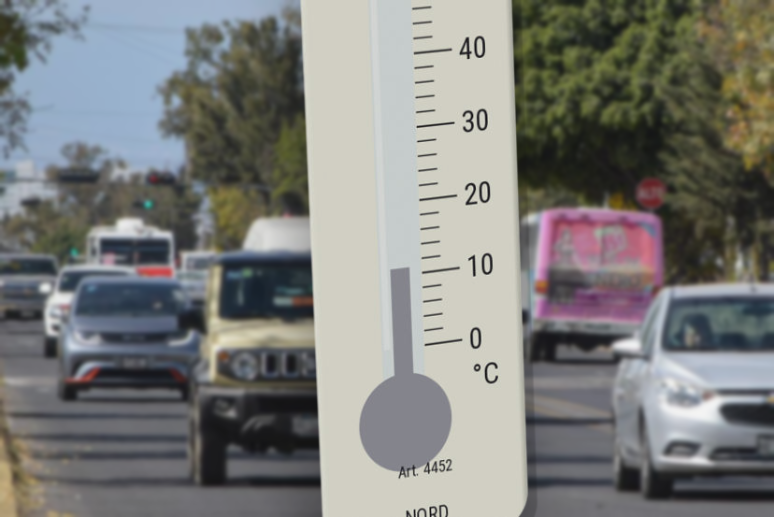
**11** °C
